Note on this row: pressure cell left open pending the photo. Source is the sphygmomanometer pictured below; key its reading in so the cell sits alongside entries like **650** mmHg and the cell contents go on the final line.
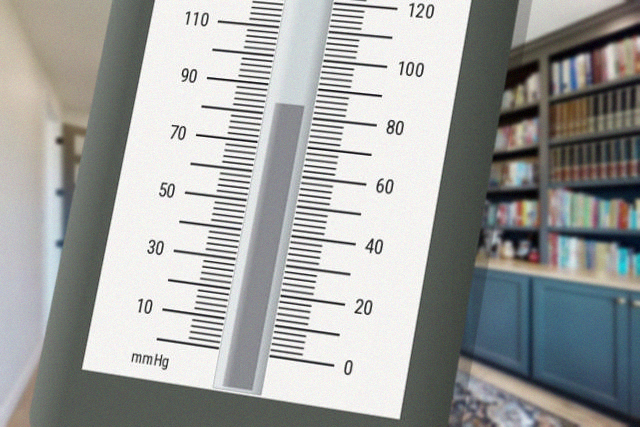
**84** mmHg
